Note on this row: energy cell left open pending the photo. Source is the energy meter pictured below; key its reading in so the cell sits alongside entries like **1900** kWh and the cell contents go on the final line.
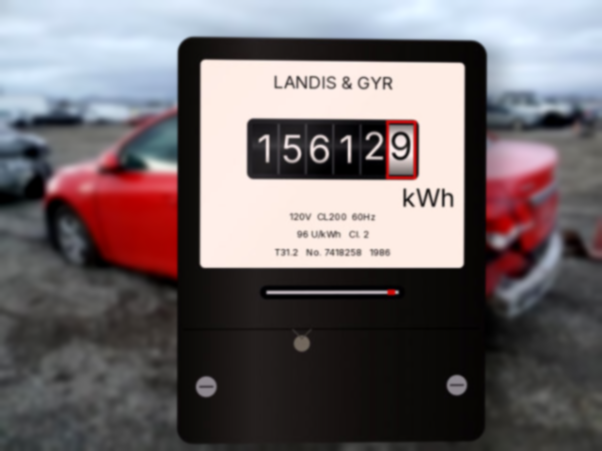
**15612.9** kWh
